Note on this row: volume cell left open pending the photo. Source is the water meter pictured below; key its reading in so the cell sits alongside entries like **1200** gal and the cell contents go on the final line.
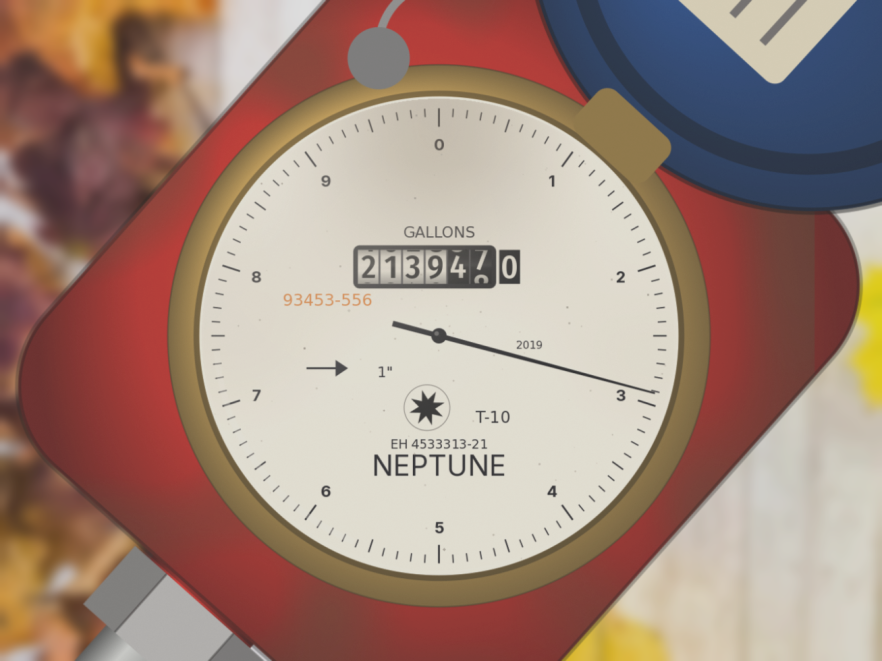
**2139472.9** gal
